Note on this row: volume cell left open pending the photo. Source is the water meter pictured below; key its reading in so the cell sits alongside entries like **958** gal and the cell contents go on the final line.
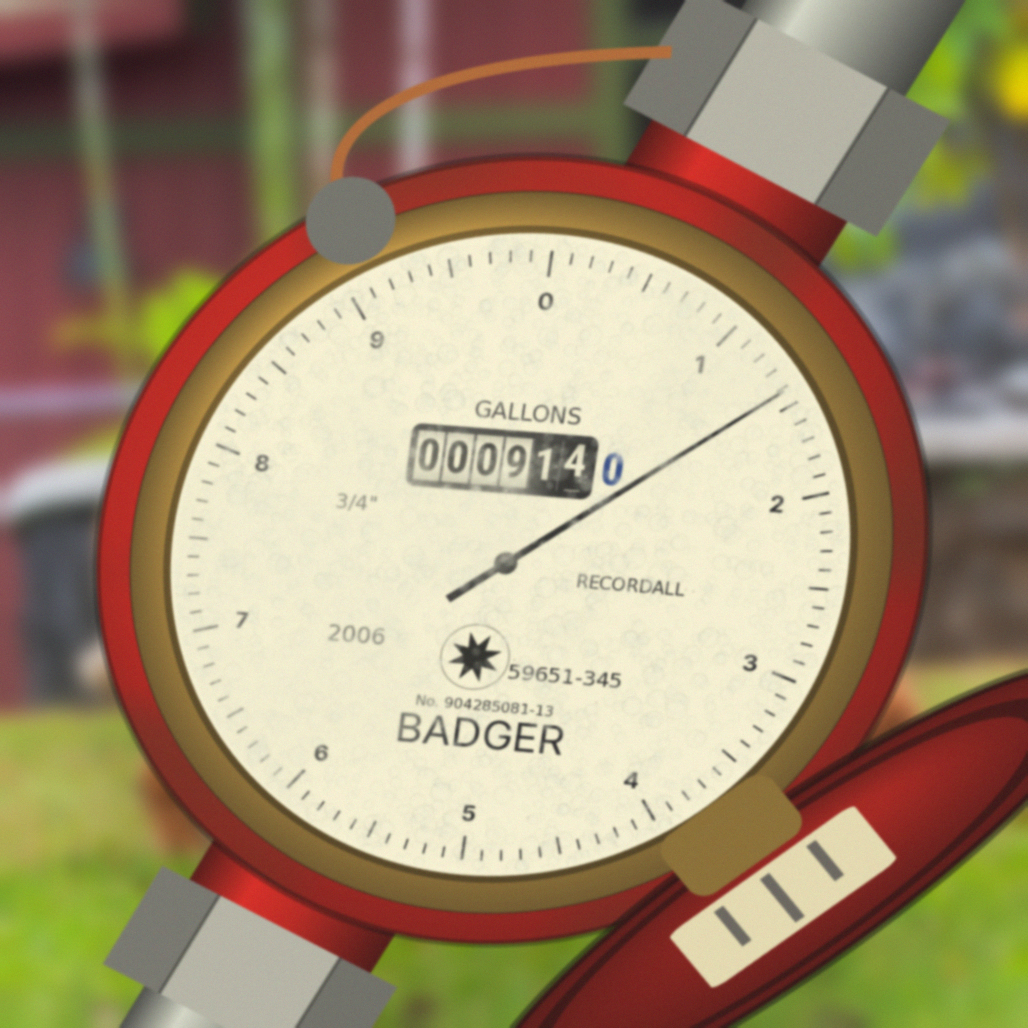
**9141.4** gal
